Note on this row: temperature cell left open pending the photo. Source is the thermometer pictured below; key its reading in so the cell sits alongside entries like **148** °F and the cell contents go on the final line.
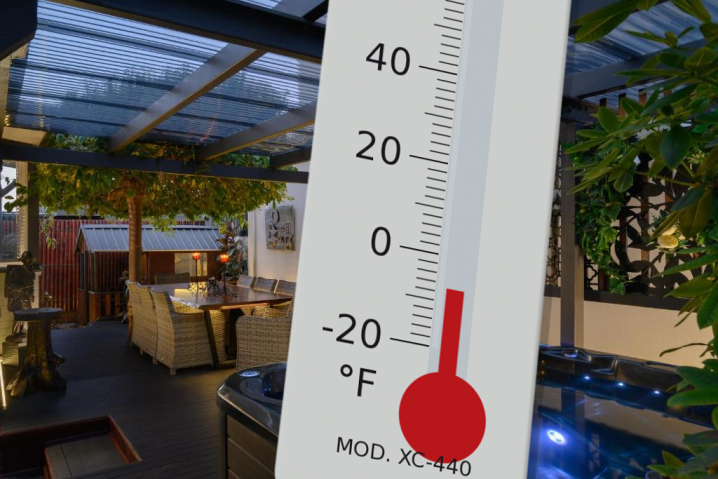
**-7** °F
